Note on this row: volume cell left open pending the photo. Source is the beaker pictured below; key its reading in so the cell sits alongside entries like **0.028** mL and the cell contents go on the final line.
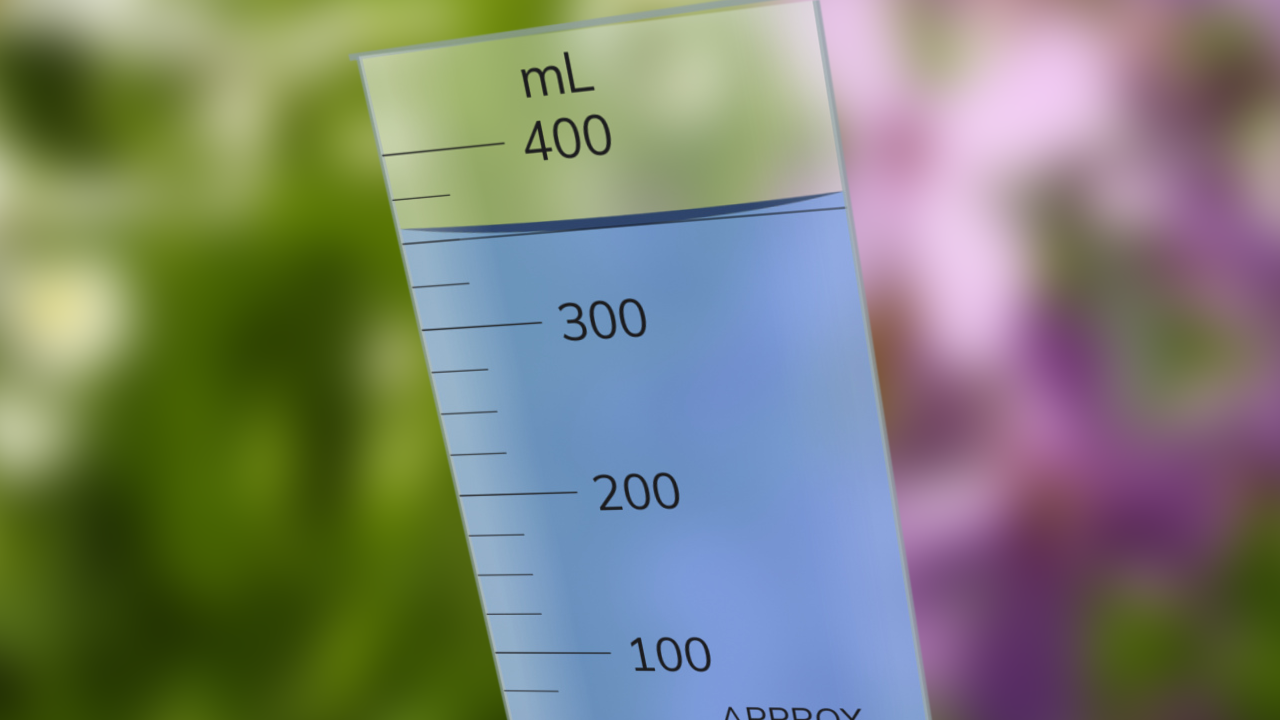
**350** mL
